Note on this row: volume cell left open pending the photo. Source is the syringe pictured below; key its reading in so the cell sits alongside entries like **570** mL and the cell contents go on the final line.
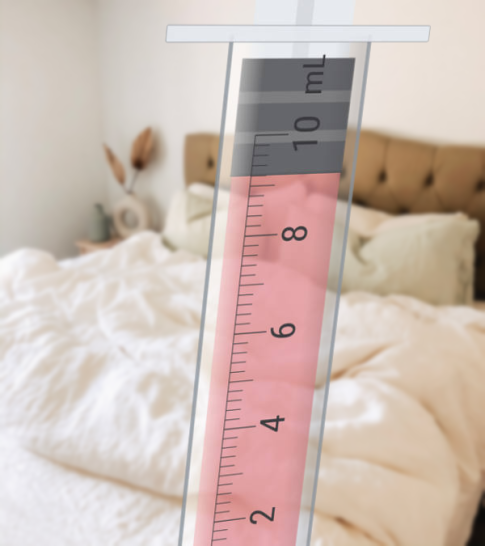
**9.2** mL
